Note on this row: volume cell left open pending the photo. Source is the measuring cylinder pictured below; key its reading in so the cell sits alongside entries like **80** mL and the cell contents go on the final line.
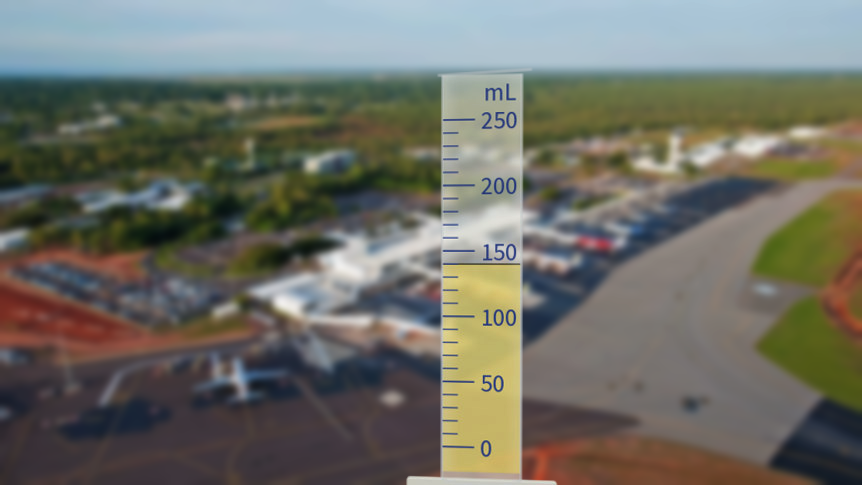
**140** mL
